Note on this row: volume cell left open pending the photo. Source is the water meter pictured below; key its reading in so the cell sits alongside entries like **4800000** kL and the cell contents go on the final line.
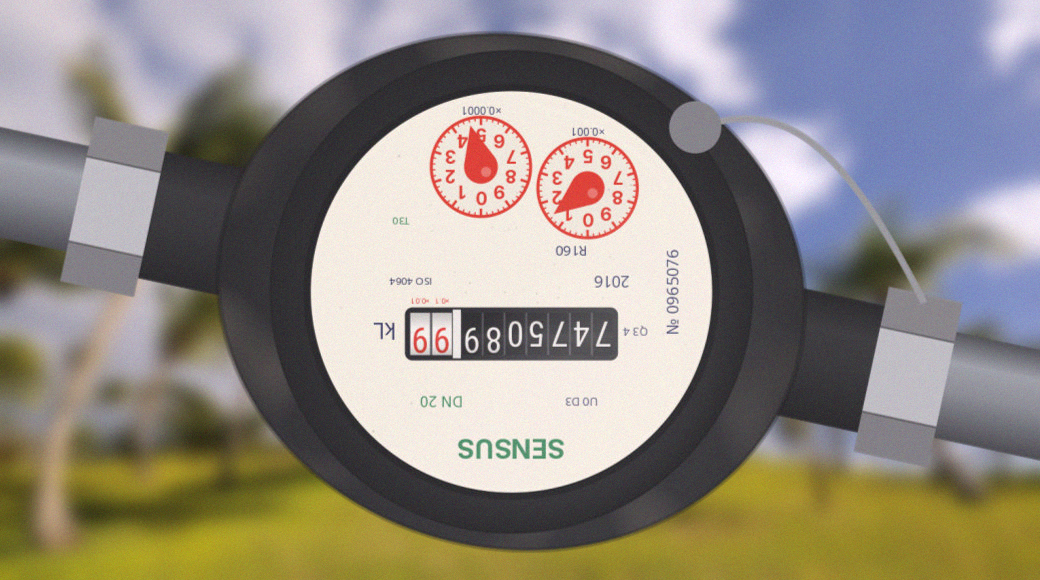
**7475089.9914** kL
